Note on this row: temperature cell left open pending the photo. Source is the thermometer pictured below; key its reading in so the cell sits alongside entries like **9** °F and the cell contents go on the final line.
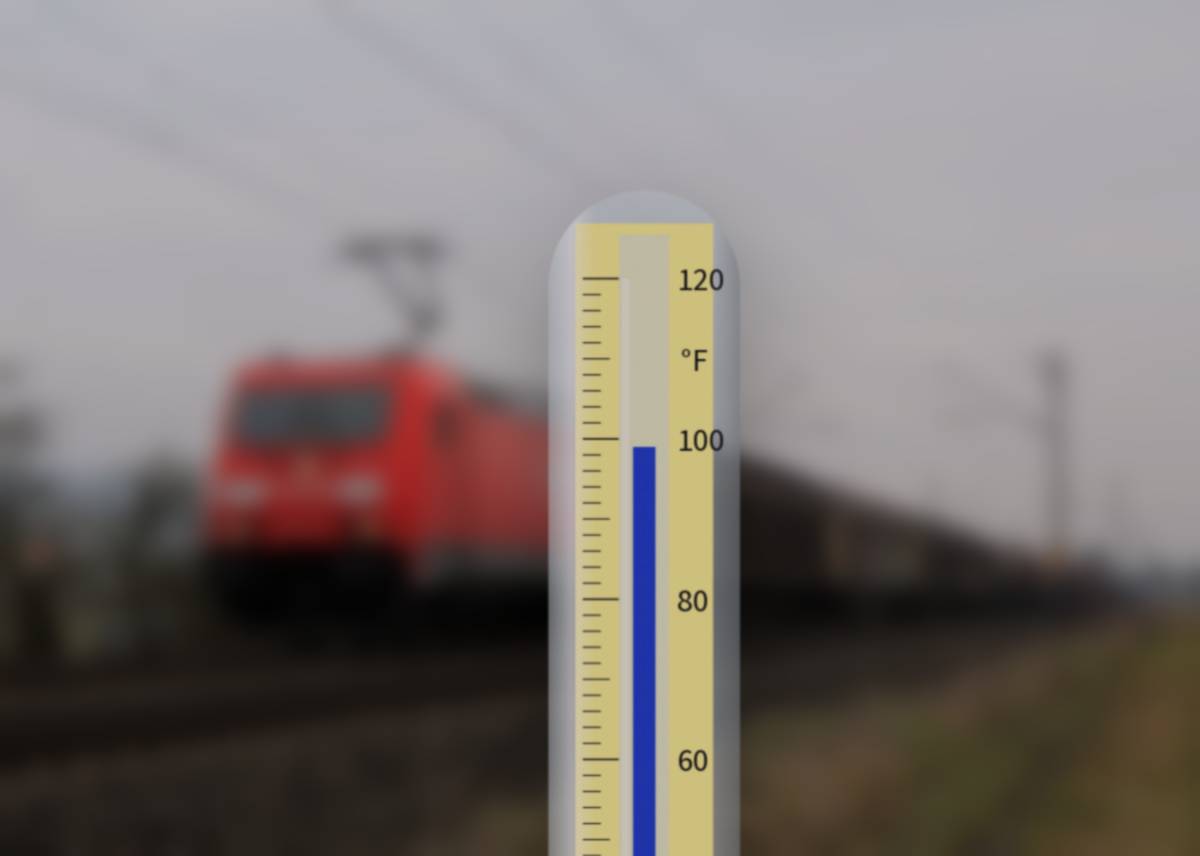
**99** °F
